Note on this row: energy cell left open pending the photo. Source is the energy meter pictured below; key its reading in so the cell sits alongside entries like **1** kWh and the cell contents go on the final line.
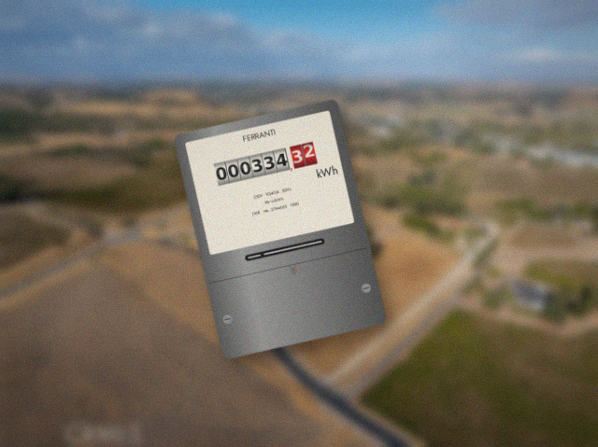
**334.32** kWh
